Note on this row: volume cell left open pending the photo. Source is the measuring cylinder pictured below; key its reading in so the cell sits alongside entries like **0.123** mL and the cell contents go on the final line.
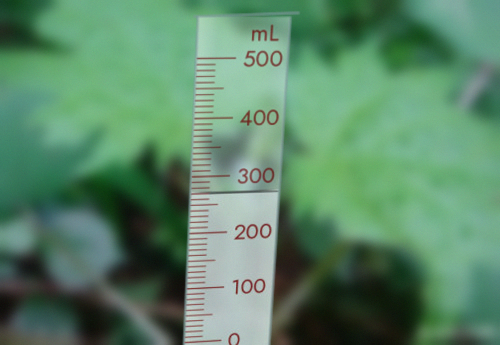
**270** mL
